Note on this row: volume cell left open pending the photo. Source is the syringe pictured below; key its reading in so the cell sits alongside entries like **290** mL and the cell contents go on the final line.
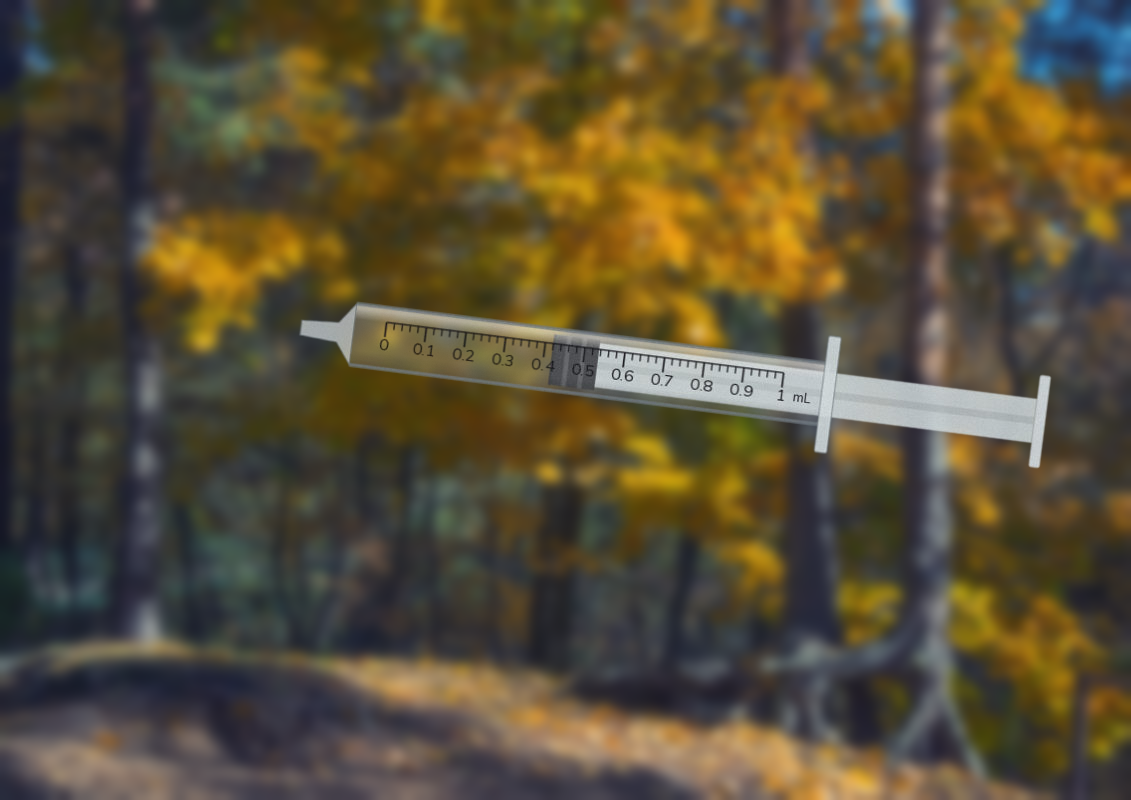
**0.42** mL
